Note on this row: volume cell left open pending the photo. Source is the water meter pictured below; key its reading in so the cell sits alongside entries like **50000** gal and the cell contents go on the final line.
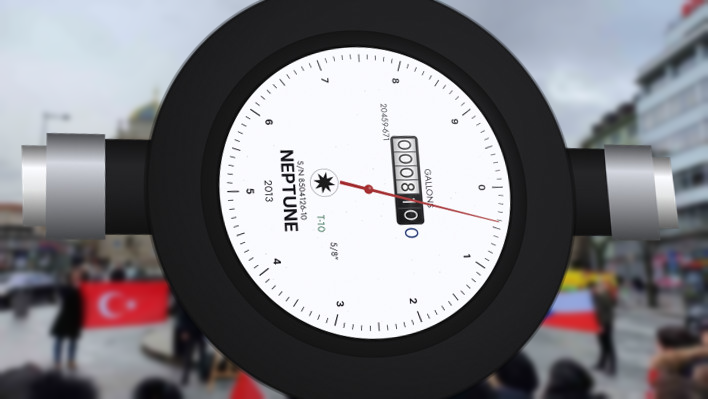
**8100.4** gal
